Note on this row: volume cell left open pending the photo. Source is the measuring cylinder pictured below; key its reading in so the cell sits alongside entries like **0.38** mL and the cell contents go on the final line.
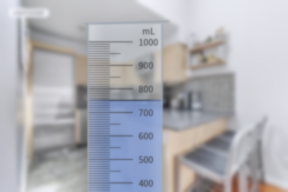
**750** mL
